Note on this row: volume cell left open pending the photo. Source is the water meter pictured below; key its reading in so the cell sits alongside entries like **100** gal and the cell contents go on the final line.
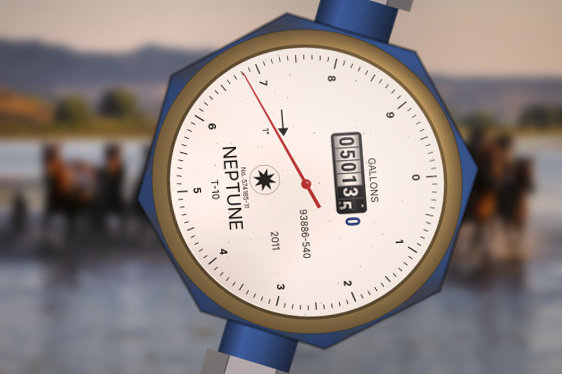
**501346.8** gal
